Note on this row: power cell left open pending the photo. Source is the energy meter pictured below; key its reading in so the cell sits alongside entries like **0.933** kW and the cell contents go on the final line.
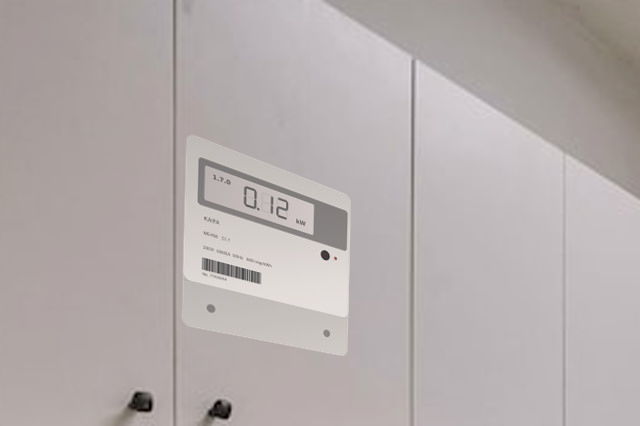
**0.12** kW
